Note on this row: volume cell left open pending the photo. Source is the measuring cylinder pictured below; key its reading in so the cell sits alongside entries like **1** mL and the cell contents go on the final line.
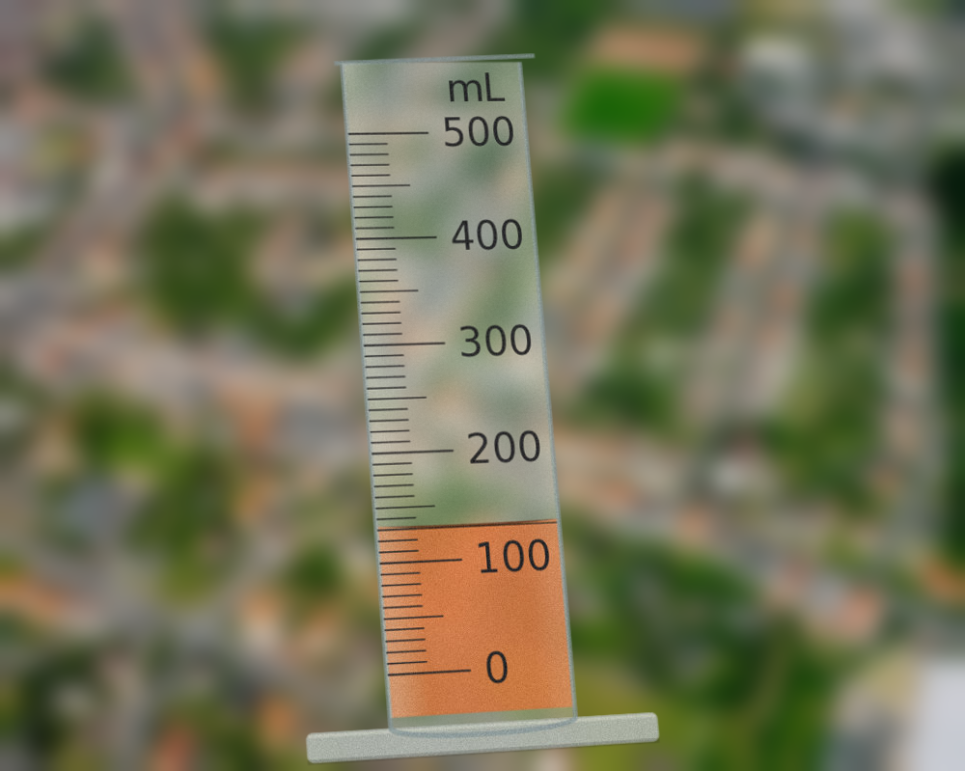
**130** mL
